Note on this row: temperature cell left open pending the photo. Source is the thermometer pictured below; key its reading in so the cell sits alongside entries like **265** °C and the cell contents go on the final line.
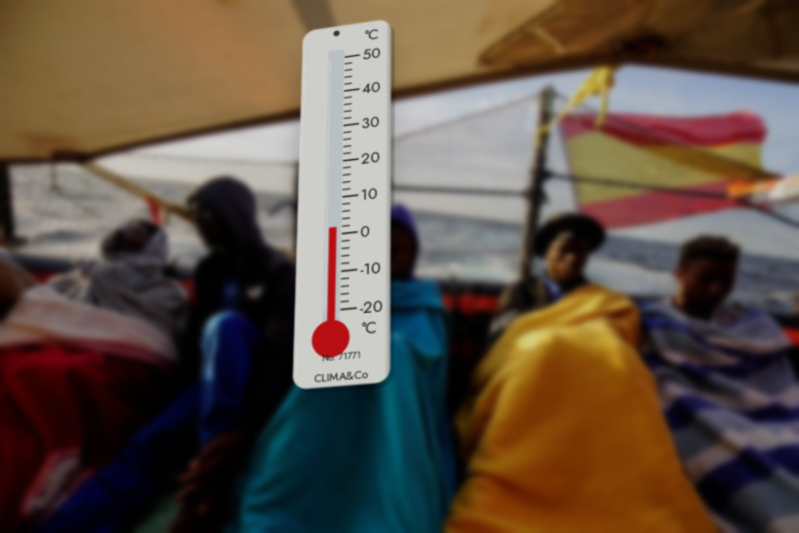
**2** °C
